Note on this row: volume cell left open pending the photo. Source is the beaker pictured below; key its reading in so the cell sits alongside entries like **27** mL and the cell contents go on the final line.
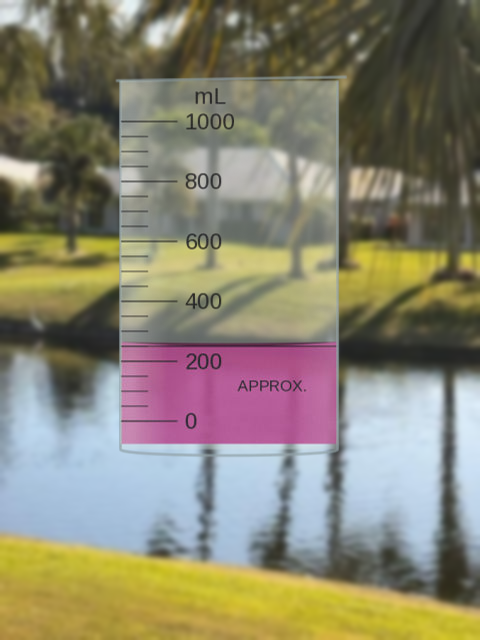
**250** mL
